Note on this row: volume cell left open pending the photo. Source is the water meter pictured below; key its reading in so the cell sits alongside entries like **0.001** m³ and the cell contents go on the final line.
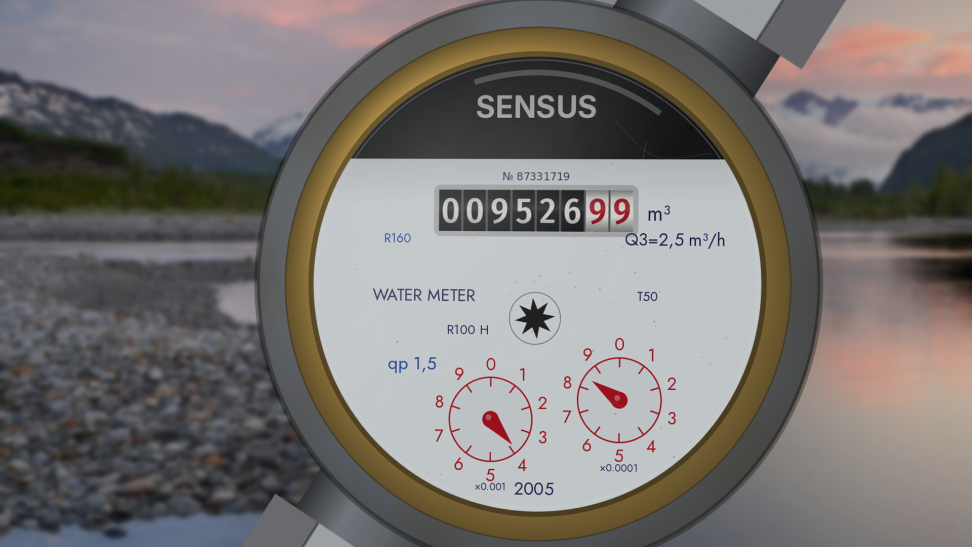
**9526.9938** m³
